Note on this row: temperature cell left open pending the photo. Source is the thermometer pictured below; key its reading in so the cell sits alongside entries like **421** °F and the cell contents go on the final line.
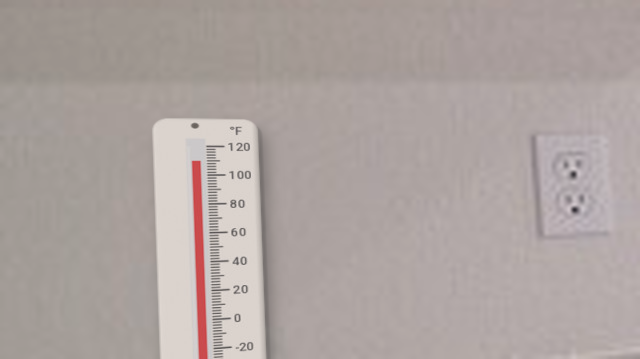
**110** °F
